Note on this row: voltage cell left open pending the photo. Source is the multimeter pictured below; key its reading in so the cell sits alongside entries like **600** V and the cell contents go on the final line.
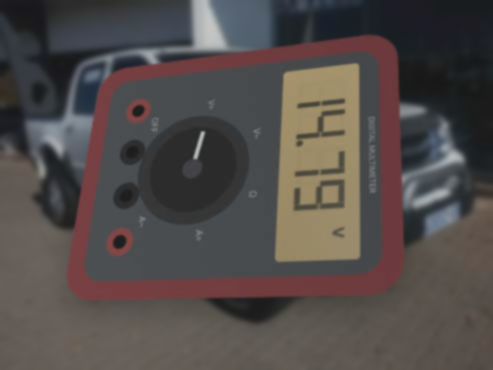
**14.79** V
